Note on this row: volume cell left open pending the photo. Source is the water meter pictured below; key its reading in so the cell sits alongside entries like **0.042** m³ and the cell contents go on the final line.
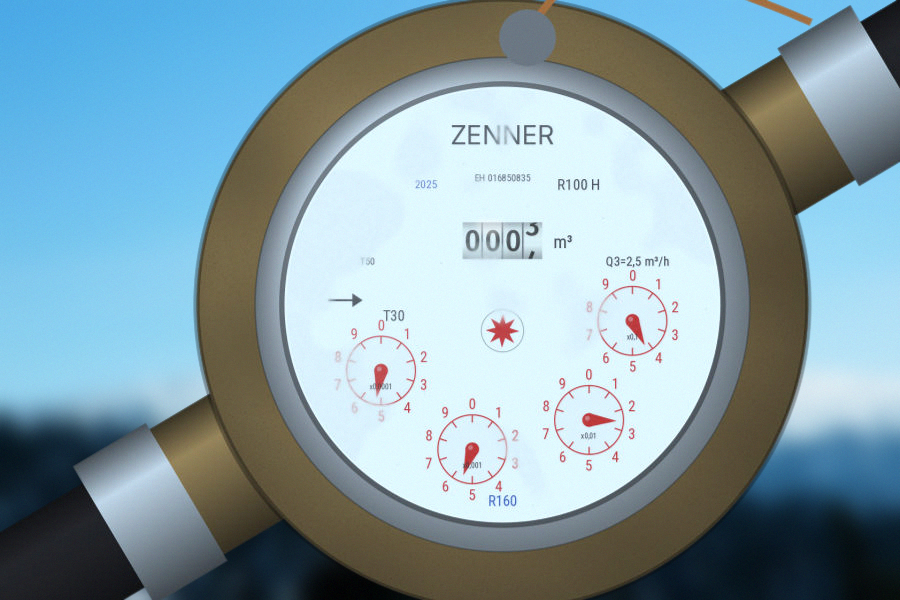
**3.4255** m³
